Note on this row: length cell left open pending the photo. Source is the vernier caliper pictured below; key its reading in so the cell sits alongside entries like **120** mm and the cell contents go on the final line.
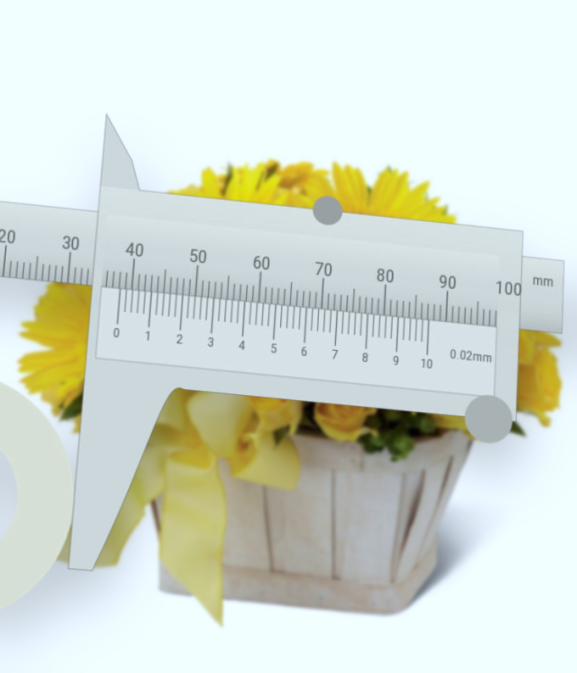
**38.2** mm
